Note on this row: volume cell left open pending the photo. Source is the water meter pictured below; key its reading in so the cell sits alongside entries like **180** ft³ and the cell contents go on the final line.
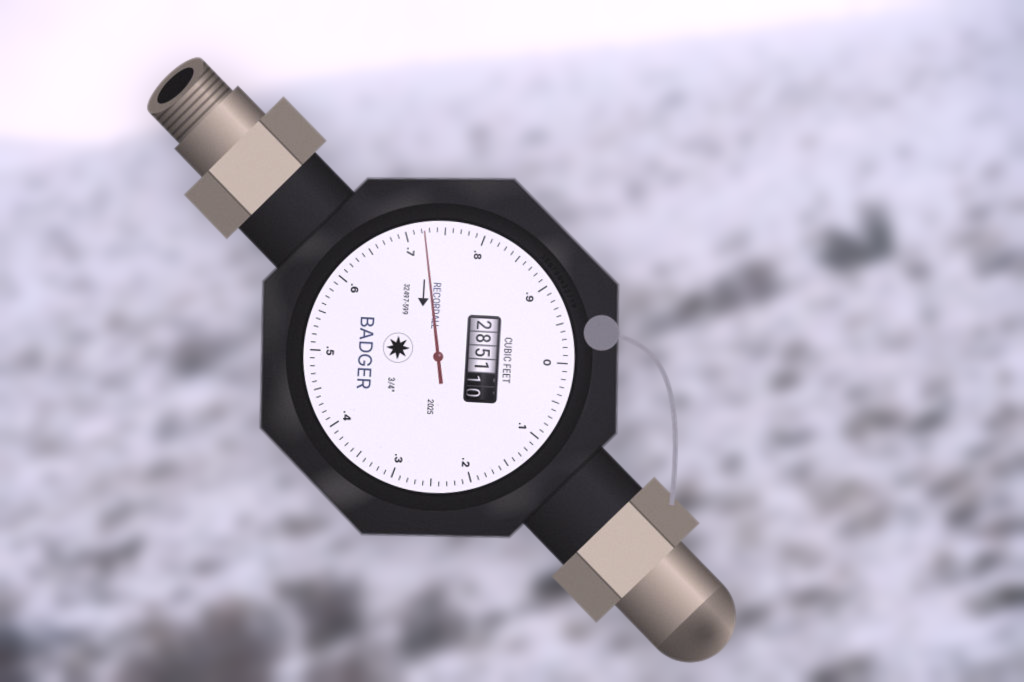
**285109.72** ft³
